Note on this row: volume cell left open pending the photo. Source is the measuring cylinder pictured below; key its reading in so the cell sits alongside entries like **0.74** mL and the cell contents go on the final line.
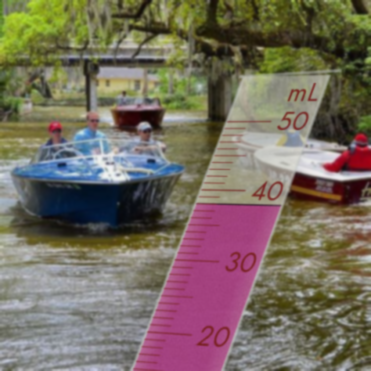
**38** mL
